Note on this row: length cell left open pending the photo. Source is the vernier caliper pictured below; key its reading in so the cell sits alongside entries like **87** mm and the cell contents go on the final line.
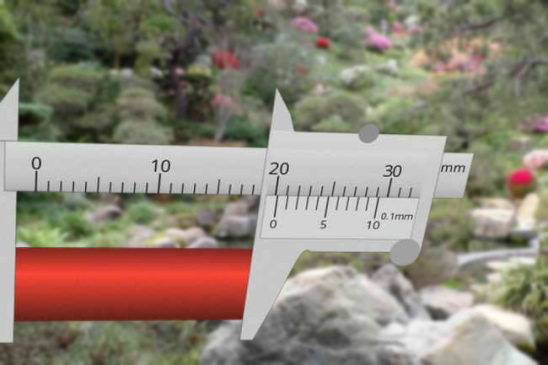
**20.2** mm
